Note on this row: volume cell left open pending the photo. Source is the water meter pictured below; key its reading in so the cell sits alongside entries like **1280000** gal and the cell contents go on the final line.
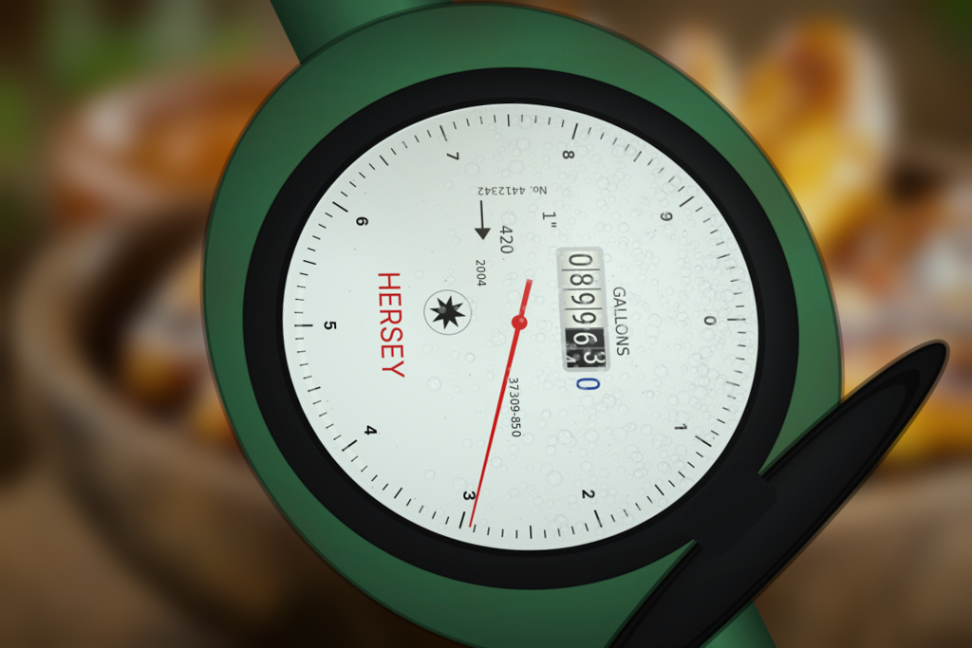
**899632.9** gal
